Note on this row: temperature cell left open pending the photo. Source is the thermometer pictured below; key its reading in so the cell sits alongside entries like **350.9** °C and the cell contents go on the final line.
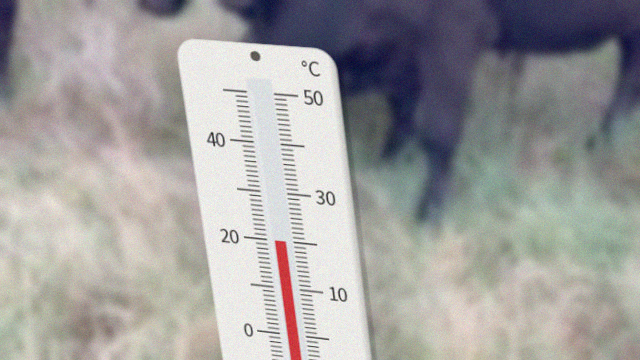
**20** °C
